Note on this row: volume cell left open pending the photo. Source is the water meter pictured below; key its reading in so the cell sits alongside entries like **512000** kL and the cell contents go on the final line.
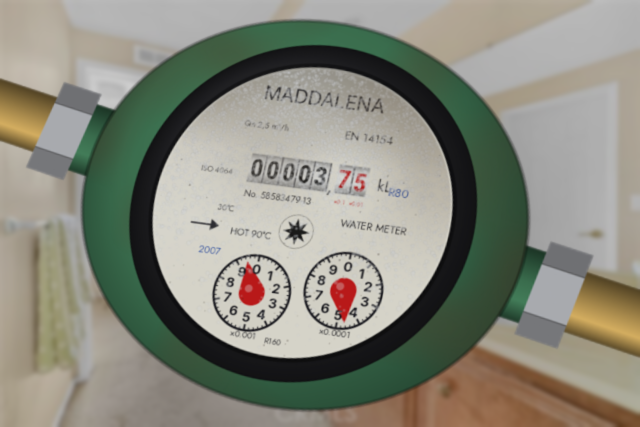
**3.7494** kL
